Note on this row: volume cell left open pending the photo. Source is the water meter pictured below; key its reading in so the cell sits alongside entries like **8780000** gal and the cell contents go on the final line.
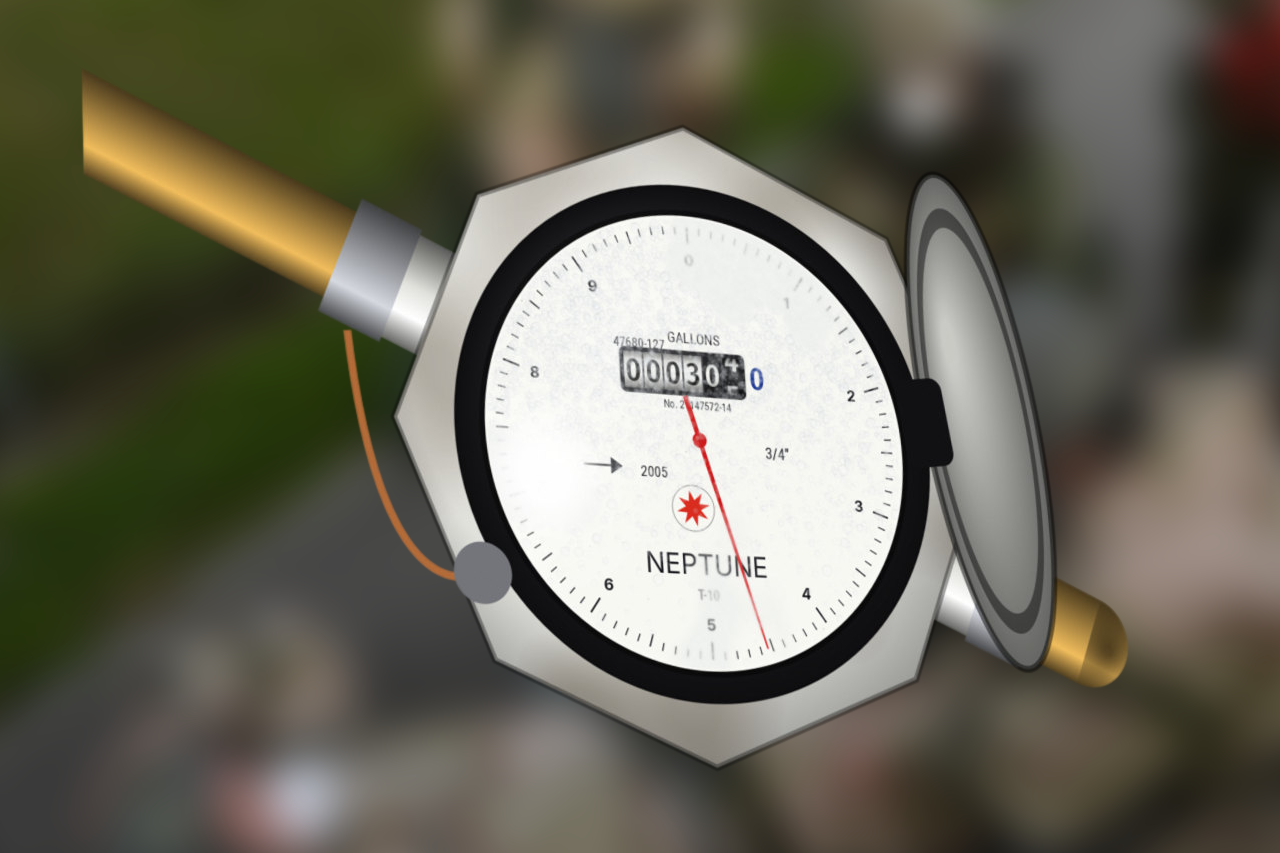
**3044.5** gal
